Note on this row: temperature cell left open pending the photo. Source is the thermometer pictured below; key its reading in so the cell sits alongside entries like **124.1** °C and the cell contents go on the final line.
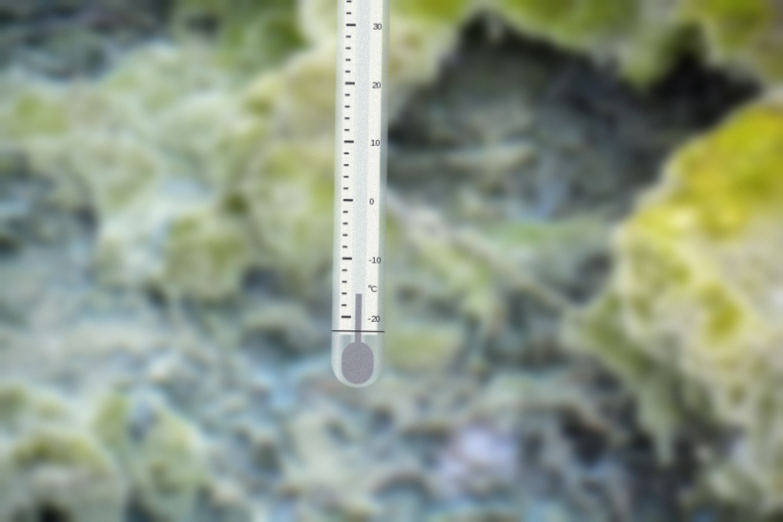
**-16** °C
